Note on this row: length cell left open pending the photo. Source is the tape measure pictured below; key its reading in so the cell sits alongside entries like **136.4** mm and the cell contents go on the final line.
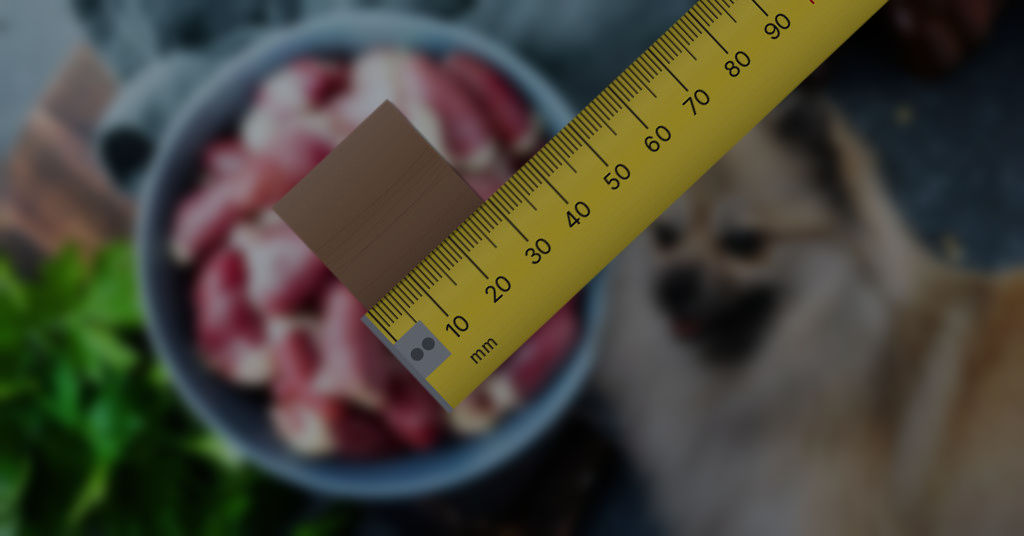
**29** mm
